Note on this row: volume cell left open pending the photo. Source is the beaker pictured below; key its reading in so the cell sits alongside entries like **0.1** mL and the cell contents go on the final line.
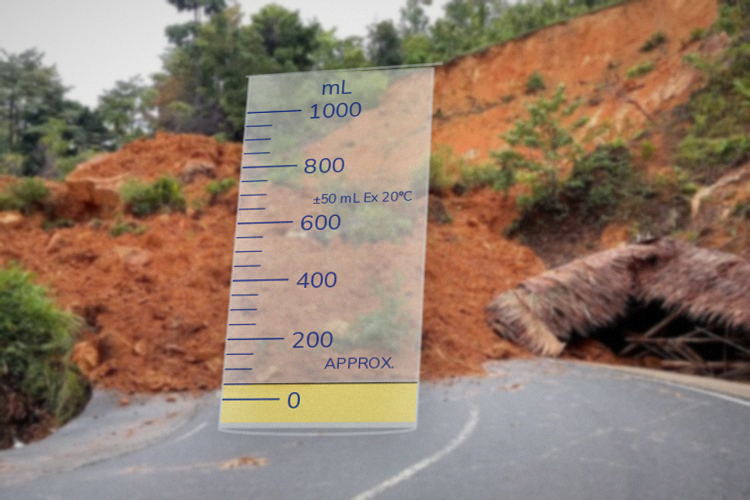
**50** mL
